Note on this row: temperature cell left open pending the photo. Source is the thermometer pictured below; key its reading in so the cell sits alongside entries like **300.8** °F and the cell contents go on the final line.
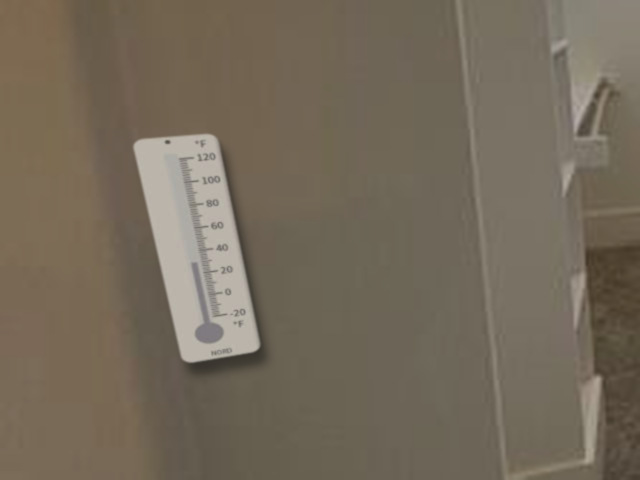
**30** °F
